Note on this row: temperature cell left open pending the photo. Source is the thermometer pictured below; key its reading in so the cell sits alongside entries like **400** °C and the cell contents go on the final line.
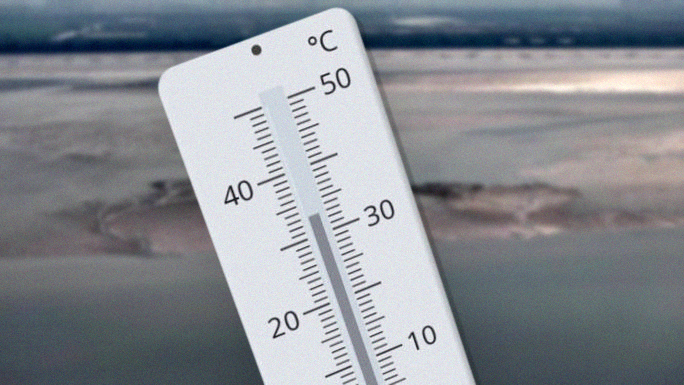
**33** °C
